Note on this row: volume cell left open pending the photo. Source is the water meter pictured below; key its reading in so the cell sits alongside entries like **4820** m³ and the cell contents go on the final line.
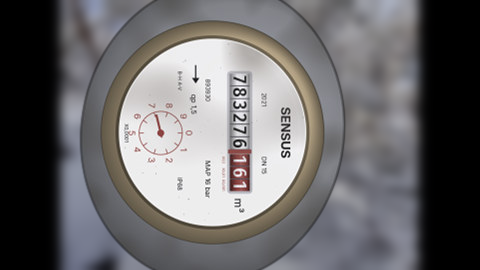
**783276.1617** m³
